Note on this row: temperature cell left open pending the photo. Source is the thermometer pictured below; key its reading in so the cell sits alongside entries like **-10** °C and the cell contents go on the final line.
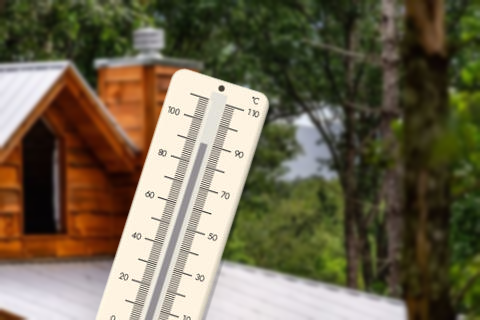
**90** °C
